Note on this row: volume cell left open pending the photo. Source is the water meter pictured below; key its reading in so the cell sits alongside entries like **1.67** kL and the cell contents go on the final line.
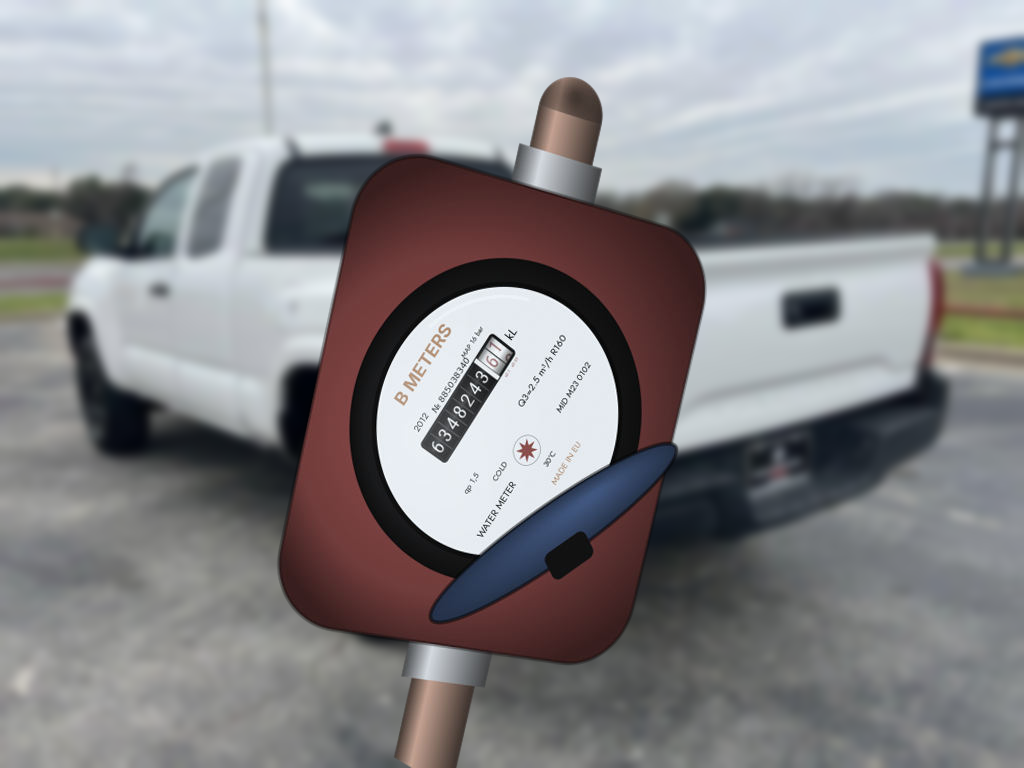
**6348243.61** kL
